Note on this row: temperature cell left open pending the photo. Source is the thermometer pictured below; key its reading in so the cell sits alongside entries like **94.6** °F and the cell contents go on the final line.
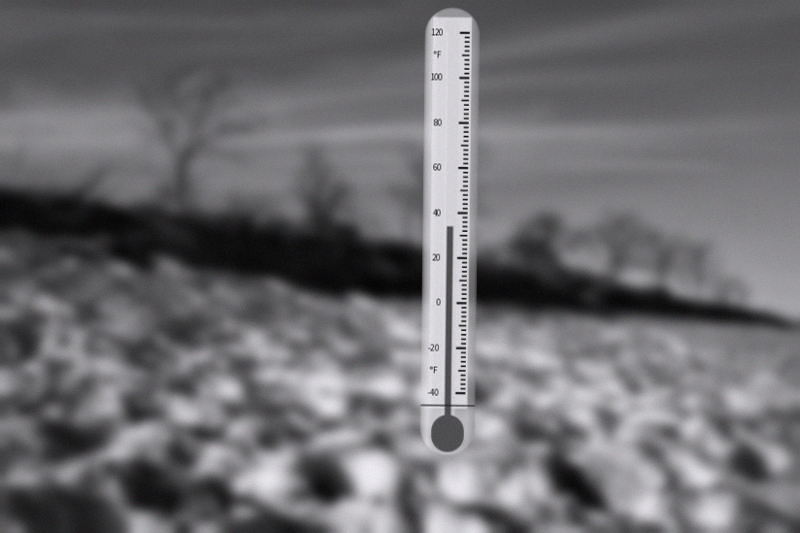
**34** °F
